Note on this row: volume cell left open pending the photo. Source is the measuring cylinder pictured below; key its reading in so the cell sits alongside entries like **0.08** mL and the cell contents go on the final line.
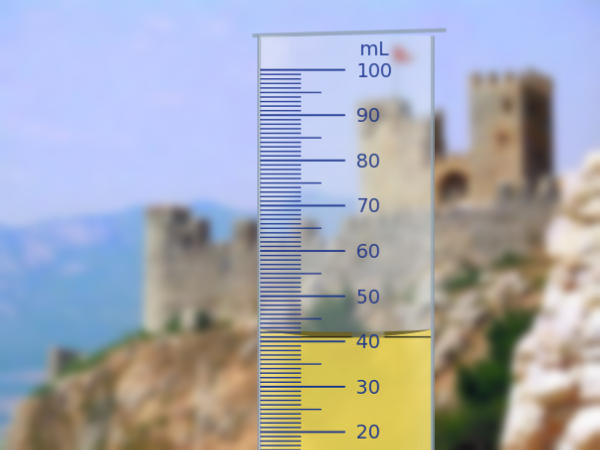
**41** mL
